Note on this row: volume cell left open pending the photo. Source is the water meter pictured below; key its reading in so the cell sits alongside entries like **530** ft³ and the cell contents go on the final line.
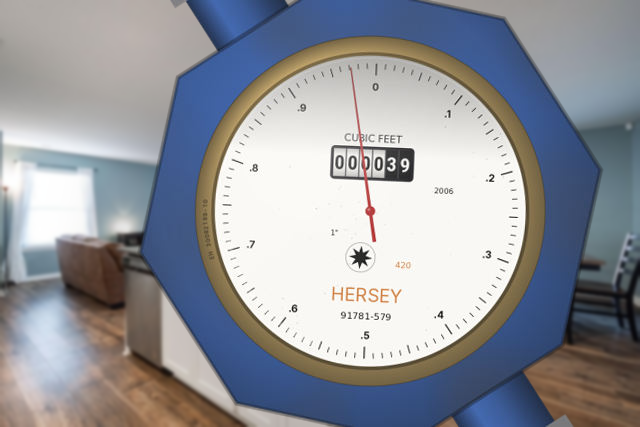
**38.97** ft³
